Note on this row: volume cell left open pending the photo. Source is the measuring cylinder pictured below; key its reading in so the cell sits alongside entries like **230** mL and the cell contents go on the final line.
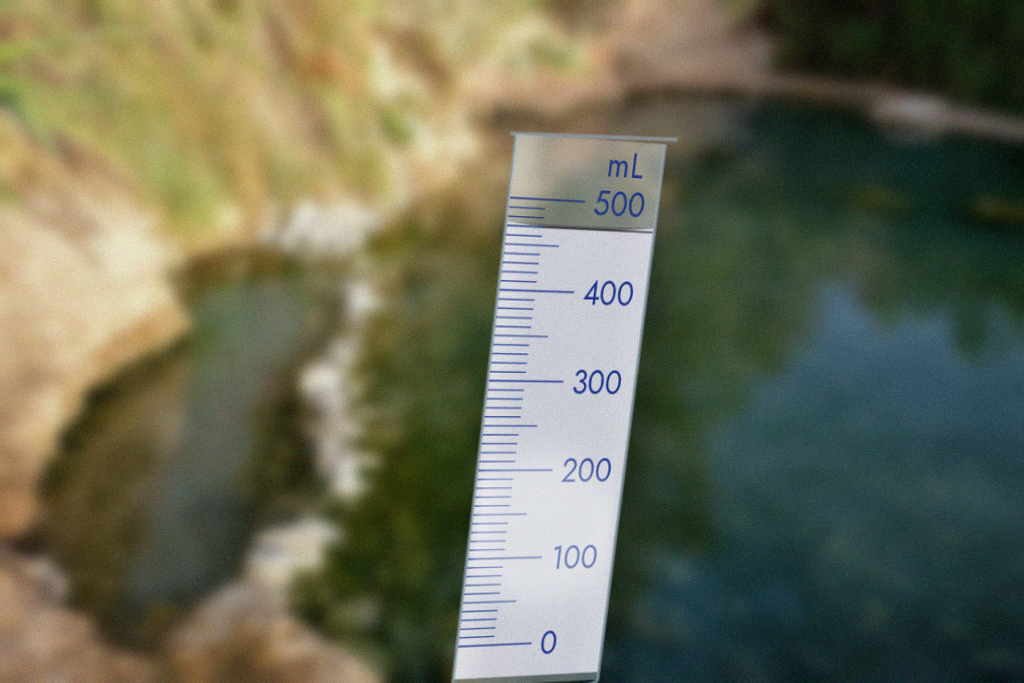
**470** mL
